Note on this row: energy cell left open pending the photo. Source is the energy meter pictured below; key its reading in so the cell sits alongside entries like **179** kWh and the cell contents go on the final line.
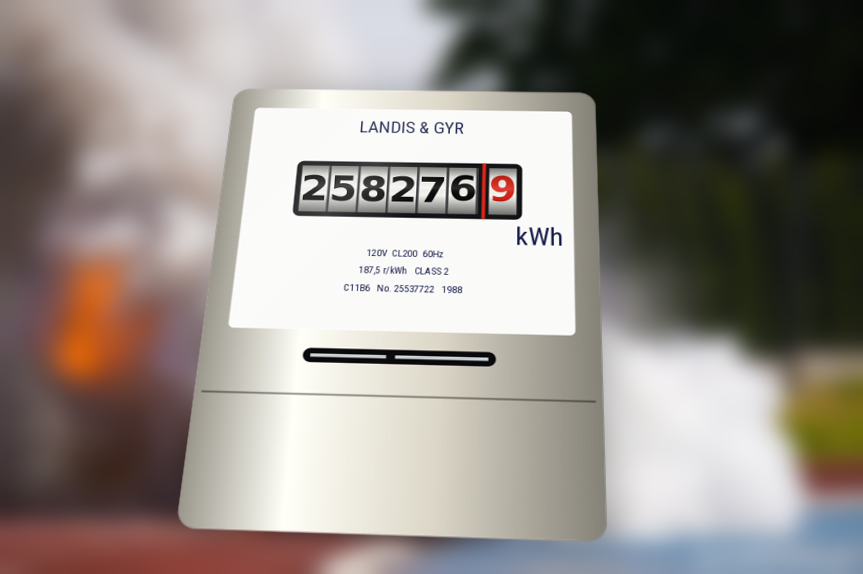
**258276.9** kWh
